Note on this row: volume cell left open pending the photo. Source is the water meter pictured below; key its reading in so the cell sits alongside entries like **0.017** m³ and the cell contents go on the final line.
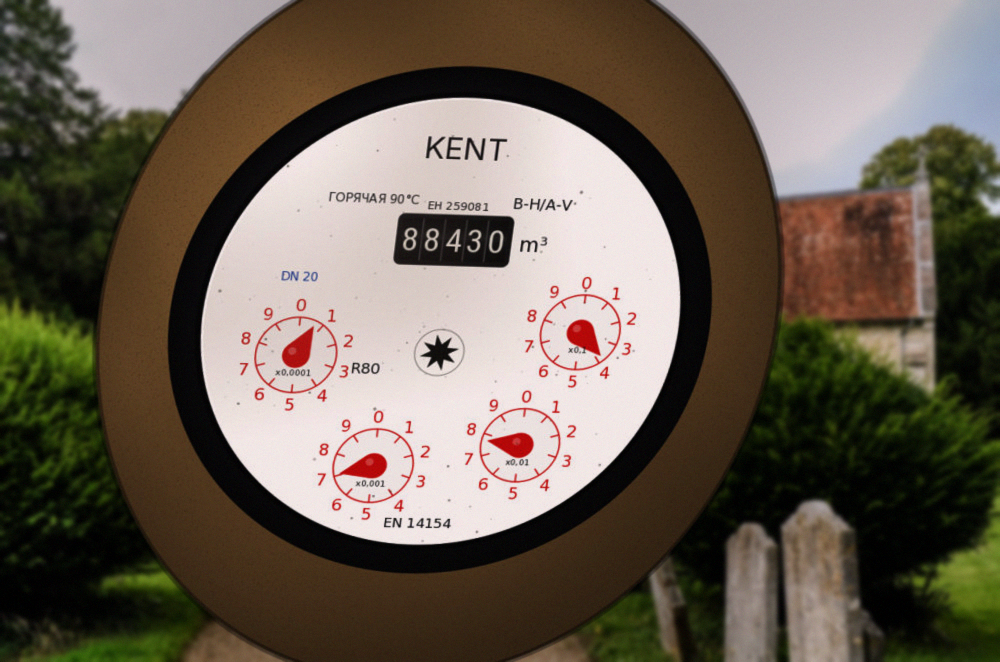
**88430.3770** m³
